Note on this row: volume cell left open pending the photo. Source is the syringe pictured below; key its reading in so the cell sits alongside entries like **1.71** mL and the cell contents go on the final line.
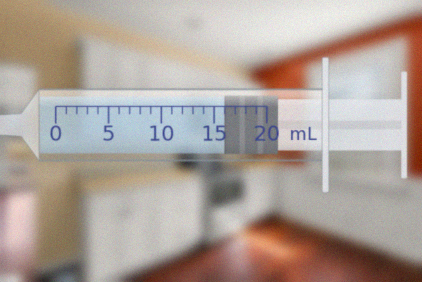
**16** mL
